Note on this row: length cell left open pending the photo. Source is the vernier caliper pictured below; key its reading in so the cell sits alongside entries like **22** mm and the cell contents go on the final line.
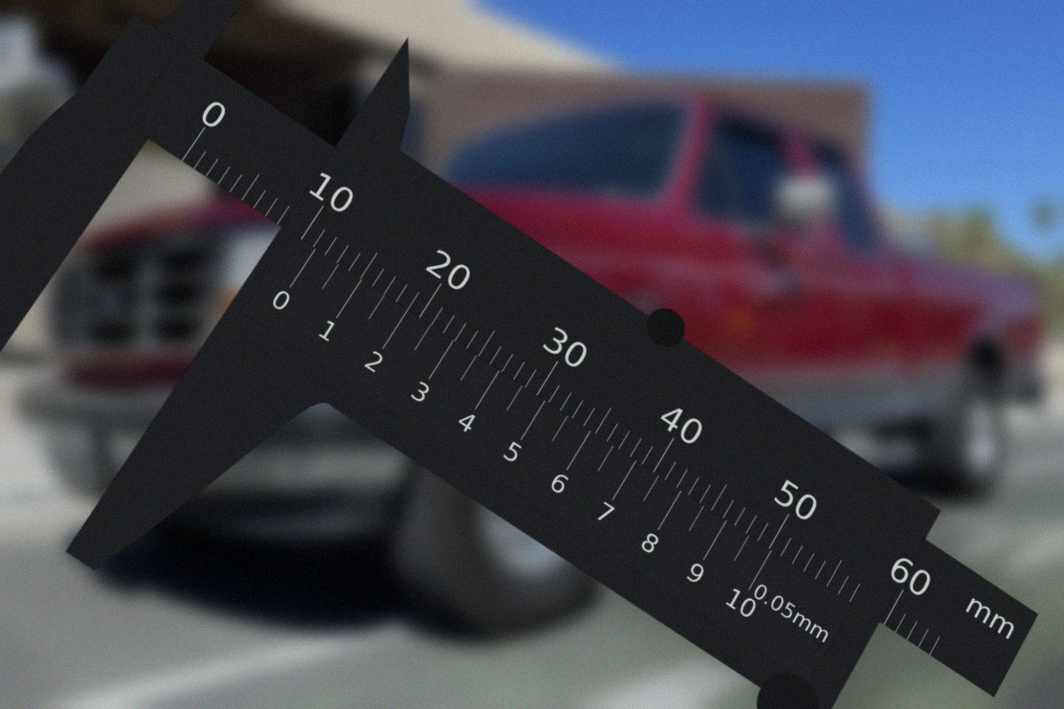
**11.2** mm
